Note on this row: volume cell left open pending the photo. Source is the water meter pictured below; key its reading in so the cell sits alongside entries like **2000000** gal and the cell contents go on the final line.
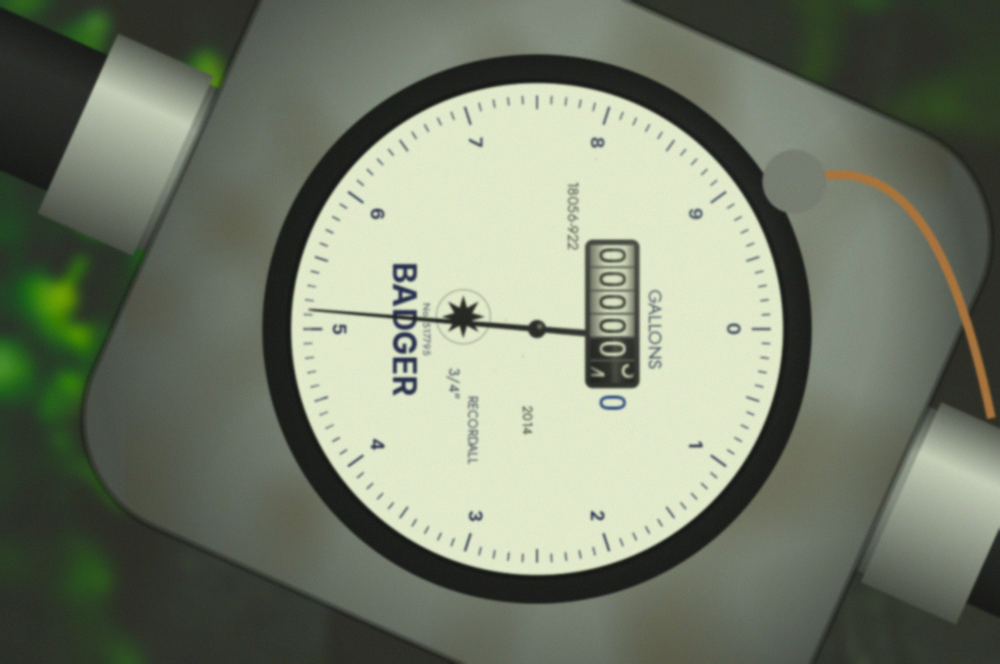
**35.1** gal
